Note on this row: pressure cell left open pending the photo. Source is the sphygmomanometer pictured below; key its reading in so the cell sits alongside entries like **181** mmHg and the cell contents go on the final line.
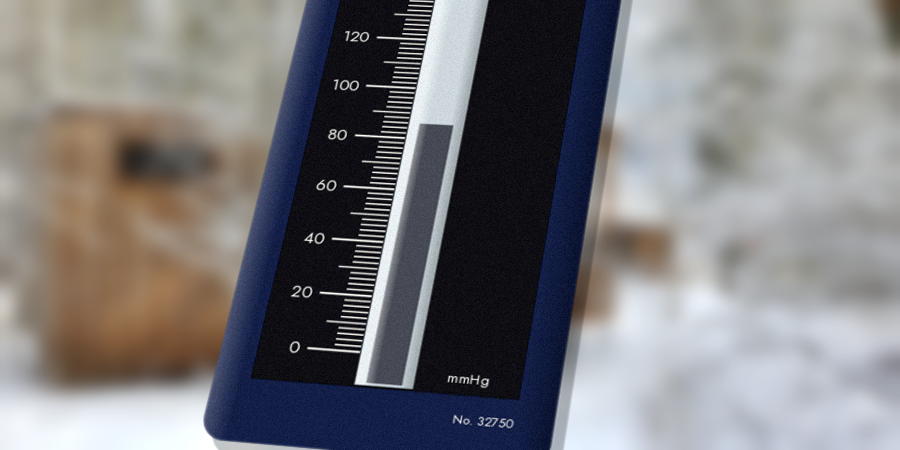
**86** mmHg
